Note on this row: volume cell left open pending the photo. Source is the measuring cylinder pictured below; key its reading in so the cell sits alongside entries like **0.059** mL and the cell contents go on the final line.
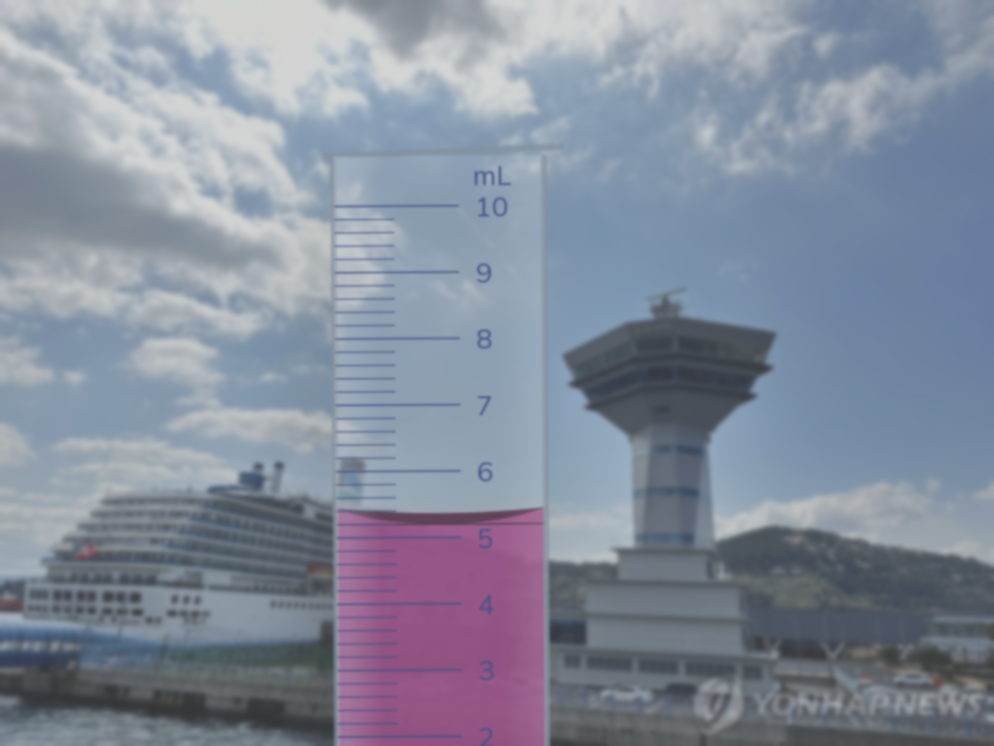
**5.2** mL
